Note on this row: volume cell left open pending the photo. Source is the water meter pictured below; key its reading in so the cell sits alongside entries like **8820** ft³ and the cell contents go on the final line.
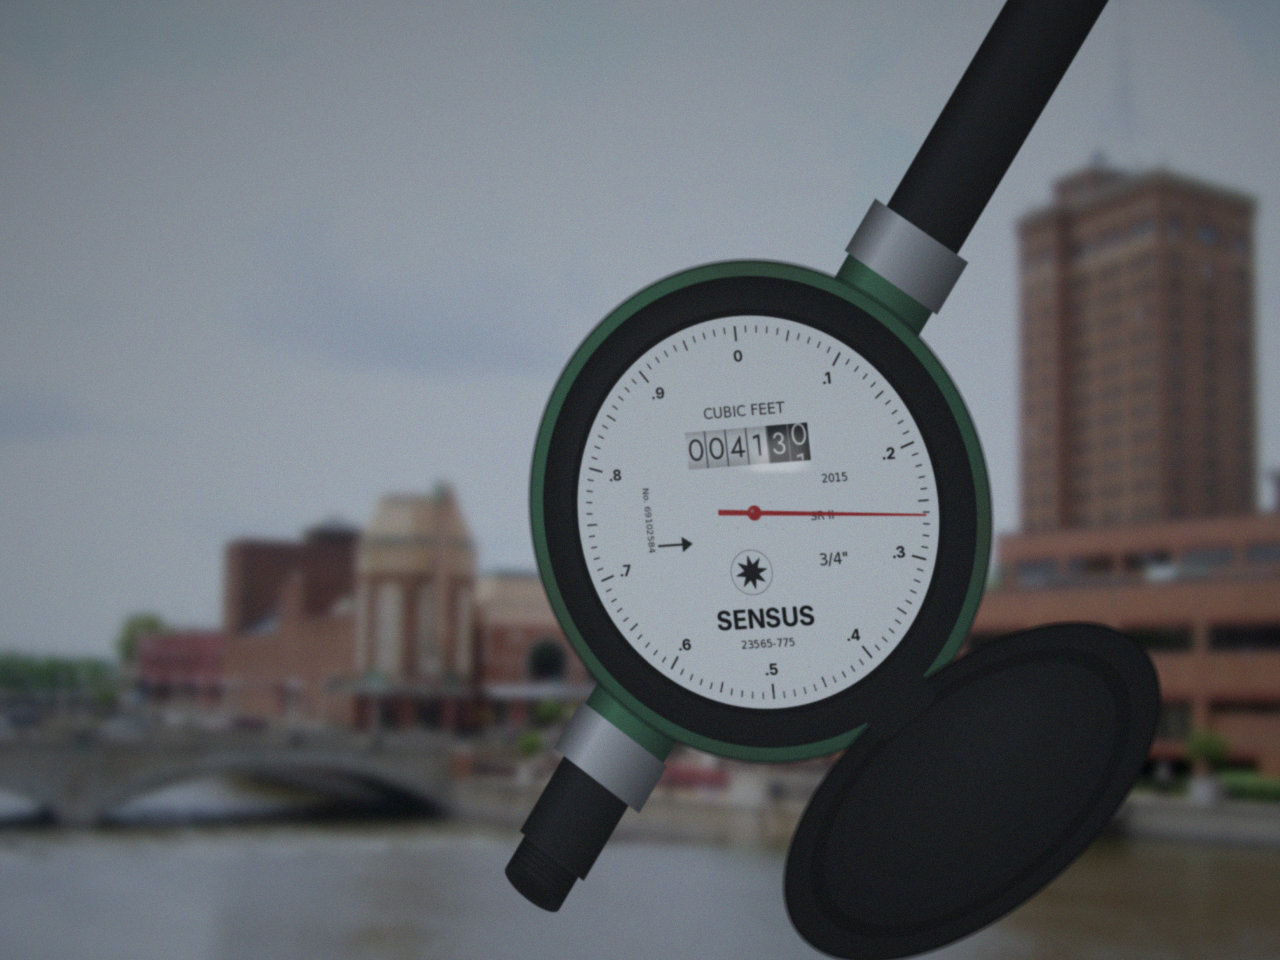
**4130.26** ft³
